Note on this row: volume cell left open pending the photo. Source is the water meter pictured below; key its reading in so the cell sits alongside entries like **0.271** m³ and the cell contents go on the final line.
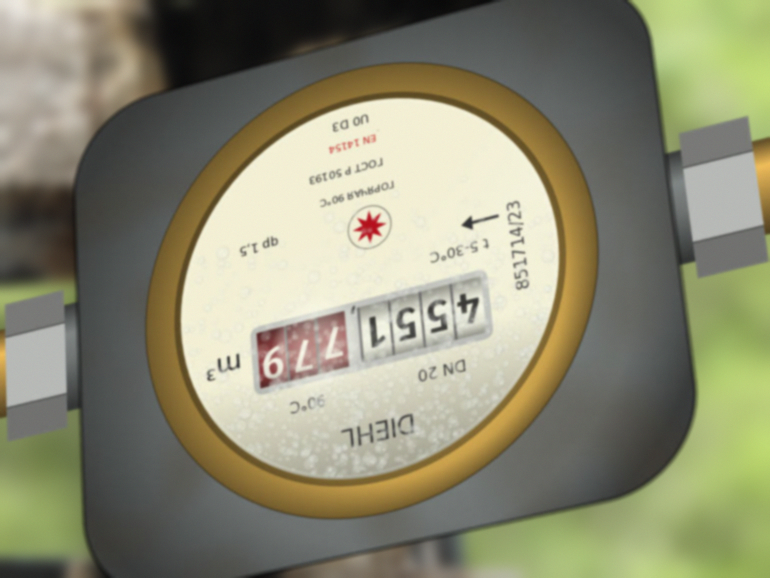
**4551.779** m³
